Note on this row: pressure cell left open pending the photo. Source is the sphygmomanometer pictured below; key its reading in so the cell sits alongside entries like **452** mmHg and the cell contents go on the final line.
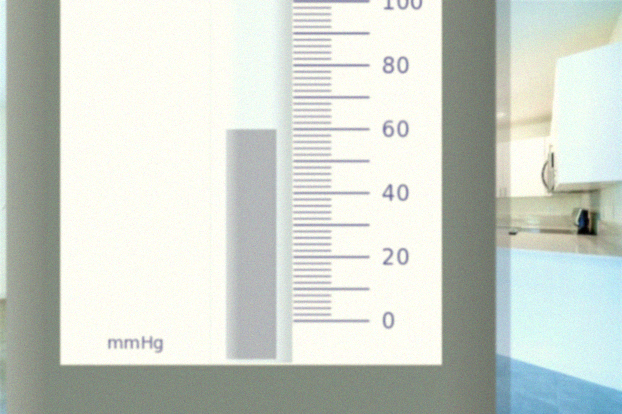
**60** mmHg
